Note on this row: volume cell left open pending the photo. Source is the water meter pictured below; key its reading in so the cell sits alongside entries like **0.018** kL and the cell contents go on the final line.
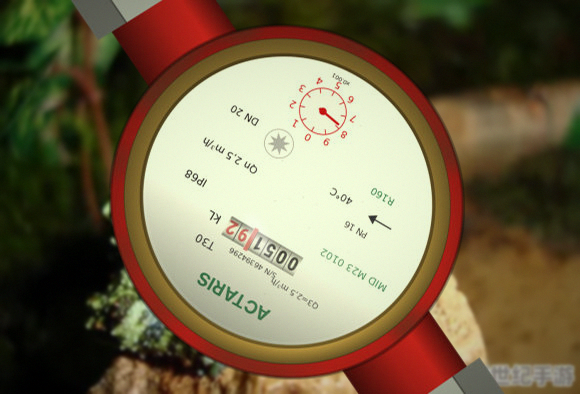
**51.927** kL
